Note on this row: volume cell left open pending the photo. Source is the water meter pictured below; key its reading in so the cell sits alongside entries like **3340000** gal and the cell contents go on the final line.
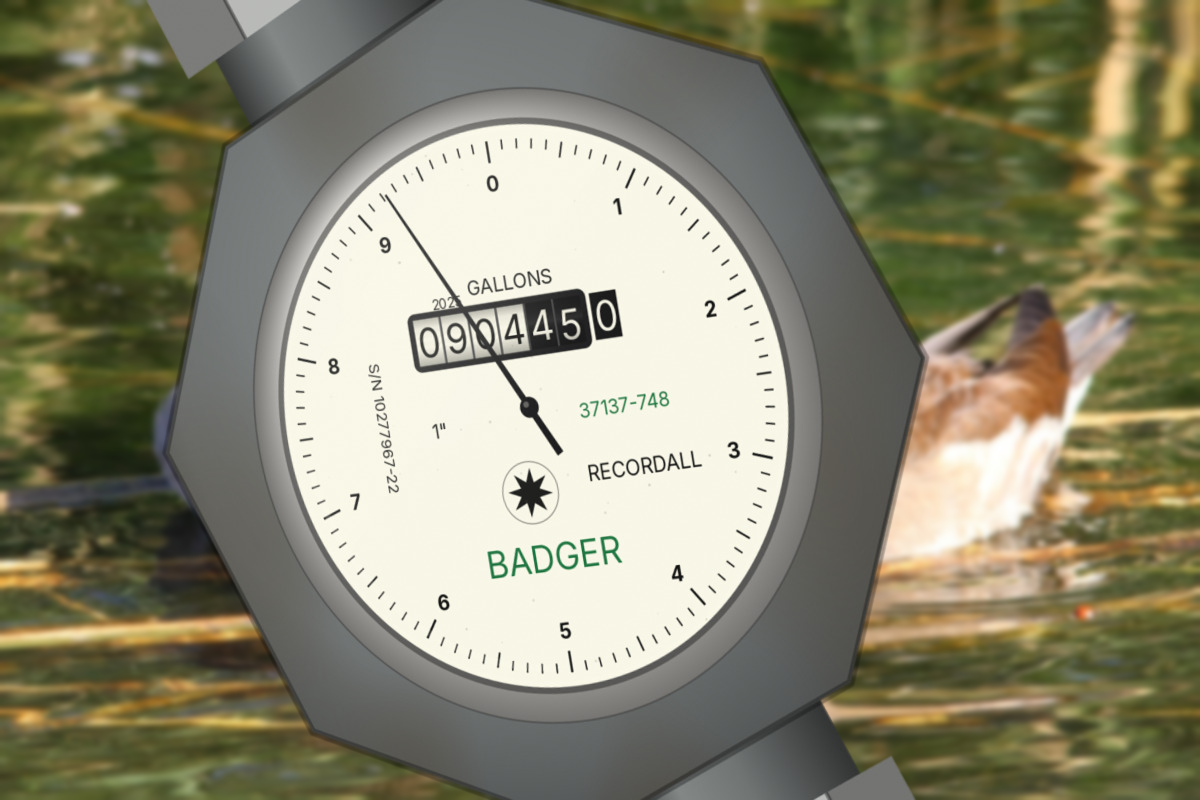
**904449.2** gal
